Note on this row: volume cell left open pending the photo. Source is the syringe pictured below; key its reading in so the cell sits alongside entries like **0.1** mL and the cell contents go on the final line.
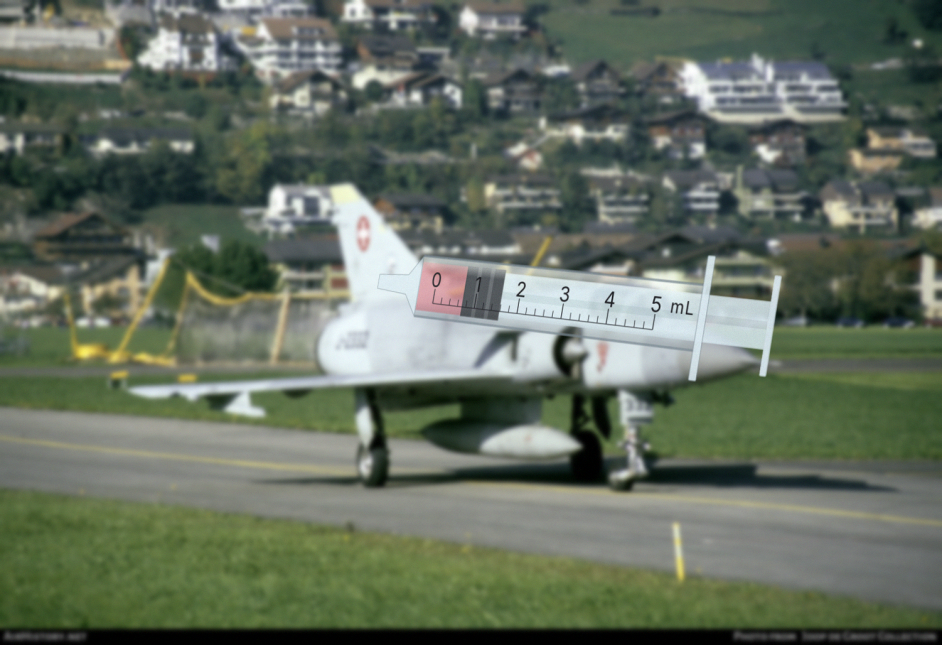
**0.7** mL
